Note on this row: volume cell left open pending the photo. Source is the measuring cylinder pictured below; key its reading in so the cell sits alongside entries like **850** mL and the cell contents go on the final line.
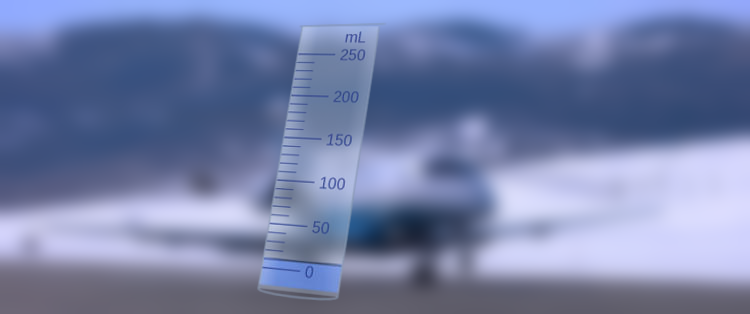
**10** mL
